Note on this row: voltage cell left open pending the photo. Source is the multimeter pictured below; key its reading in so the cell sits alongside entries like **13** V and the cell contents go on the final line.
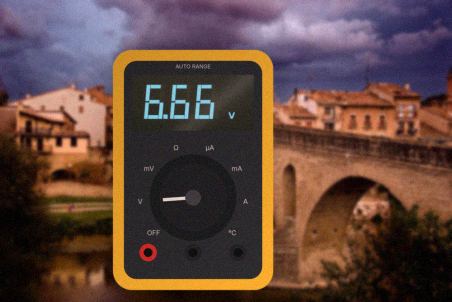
**6.66** V
